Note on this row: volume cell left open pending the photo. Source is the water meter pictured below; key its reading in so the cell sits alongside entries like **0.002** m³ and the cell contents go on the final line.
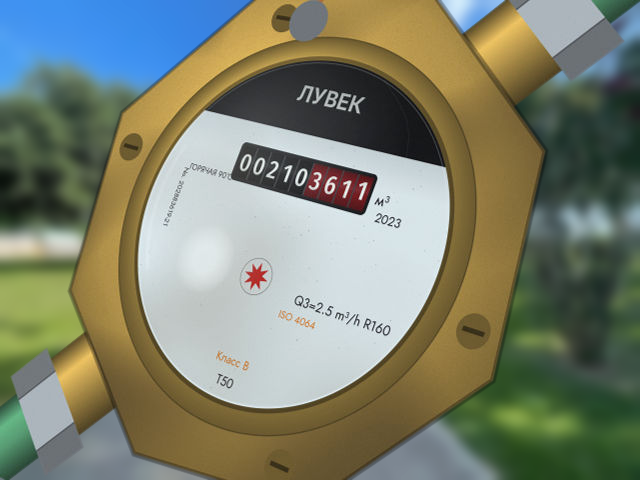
**210.3611** m³
